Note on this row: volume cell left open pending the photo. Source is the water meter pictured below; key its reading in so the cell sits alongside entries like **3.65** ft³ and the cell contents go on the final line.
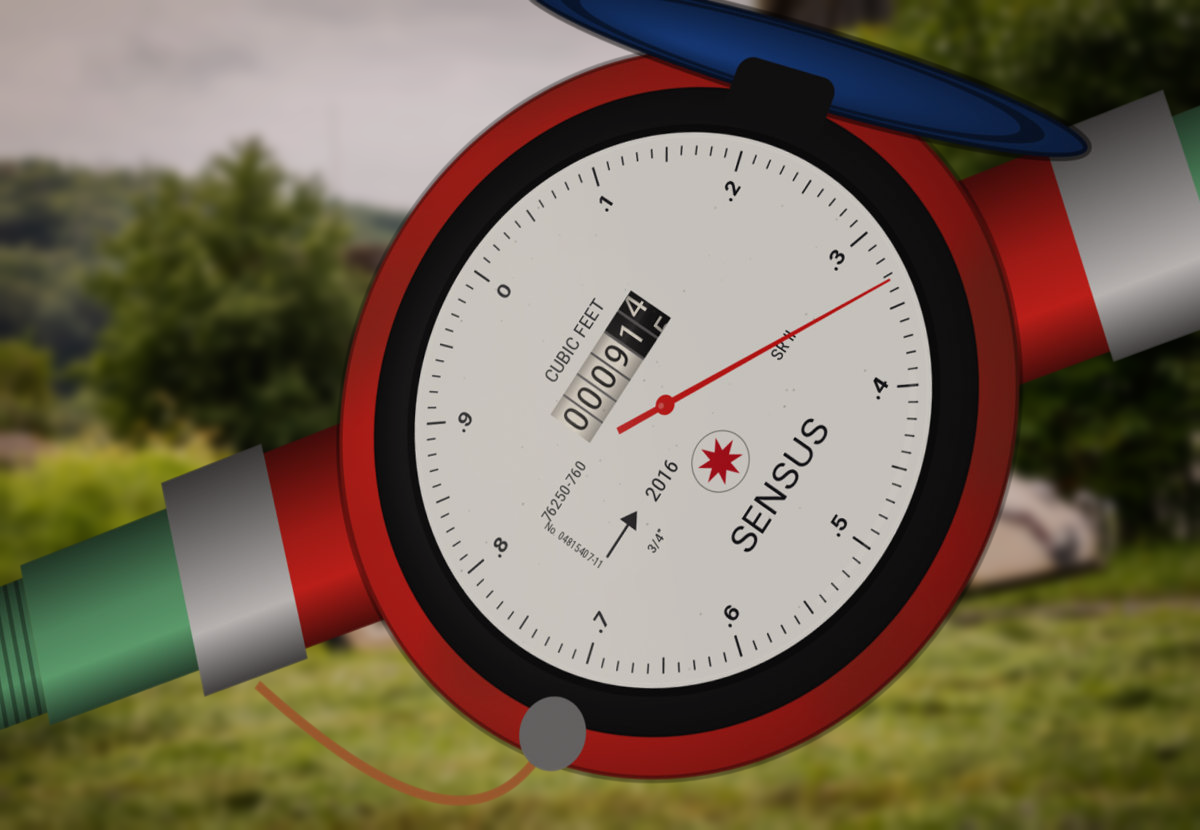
**914.33** ft³
